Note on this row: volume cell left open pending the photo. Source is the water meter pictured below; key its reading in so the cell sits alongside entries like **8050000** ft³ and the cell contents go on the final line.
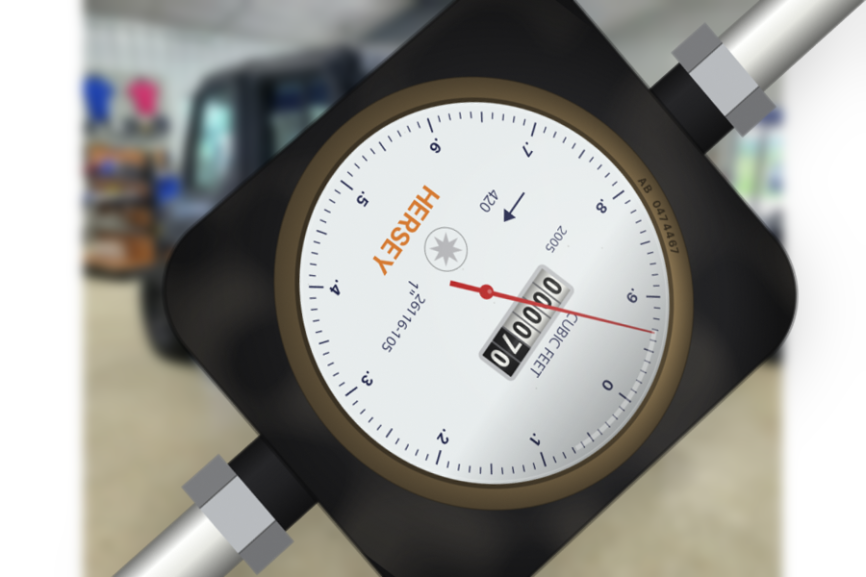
**69.93** ft³
